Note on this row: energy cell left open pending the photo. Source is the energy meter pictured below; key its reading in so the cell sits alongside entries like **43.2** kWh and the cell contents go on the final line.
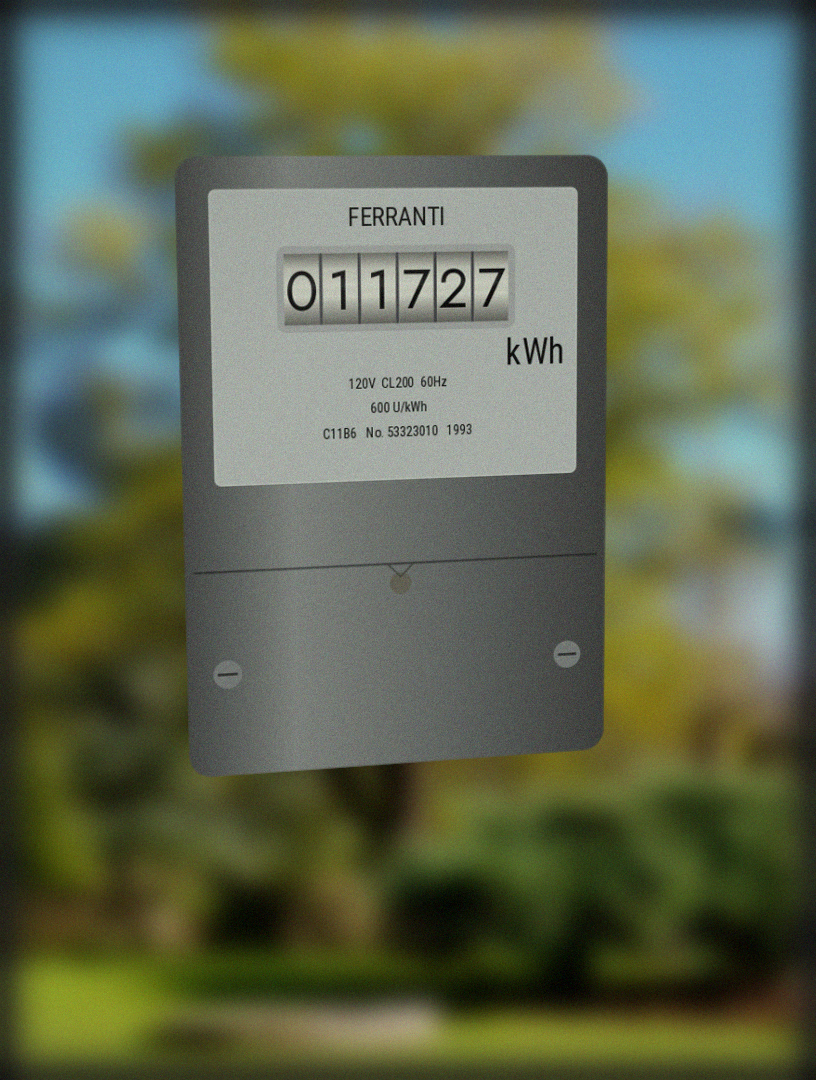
**11727** kWh
